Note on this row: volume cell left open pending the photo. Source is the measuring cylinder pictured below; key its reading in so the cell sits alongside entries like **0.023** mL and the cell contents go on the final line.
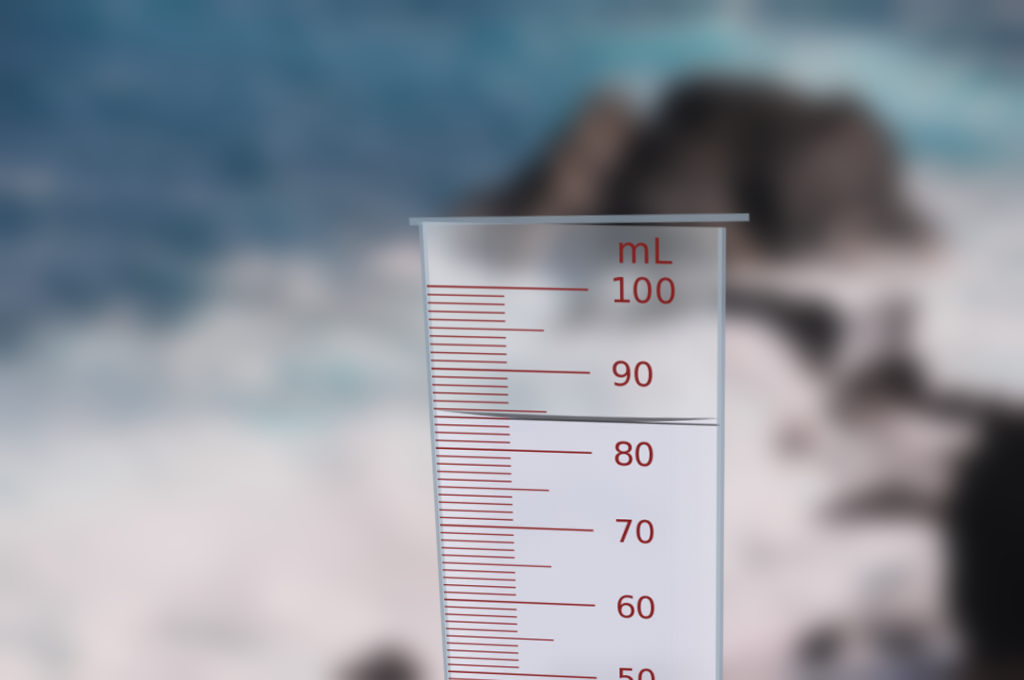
**84** mL
